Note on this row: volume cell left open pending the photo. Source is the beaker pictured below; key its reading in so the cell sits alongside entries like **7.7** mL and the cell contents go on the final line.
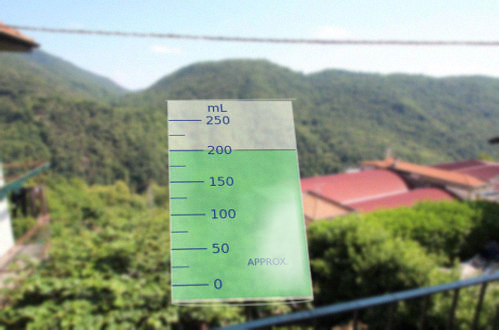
**200** mL
